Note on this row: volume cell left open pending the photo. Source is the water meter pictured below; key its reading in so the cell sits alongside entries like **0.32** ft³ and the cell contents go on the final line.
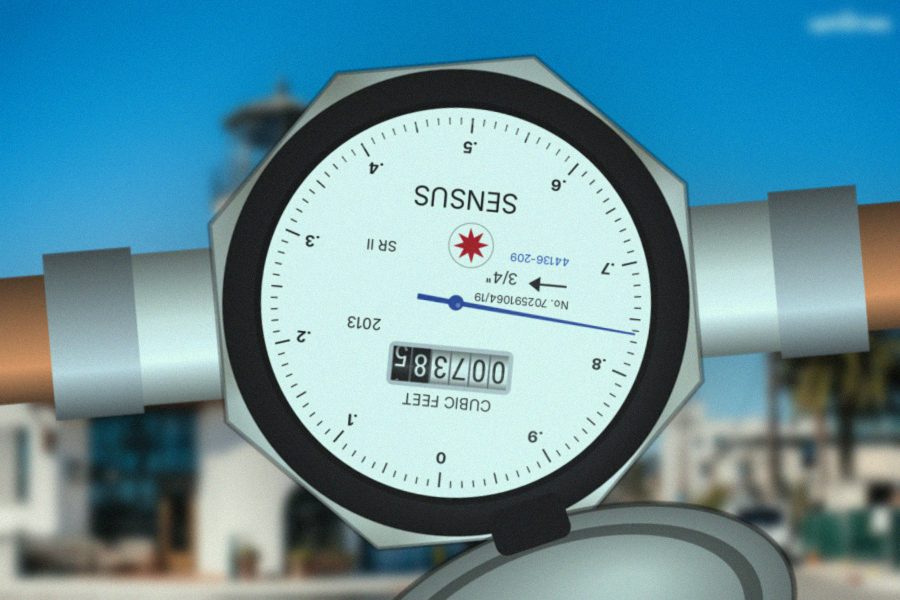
**7384.76** ft³
